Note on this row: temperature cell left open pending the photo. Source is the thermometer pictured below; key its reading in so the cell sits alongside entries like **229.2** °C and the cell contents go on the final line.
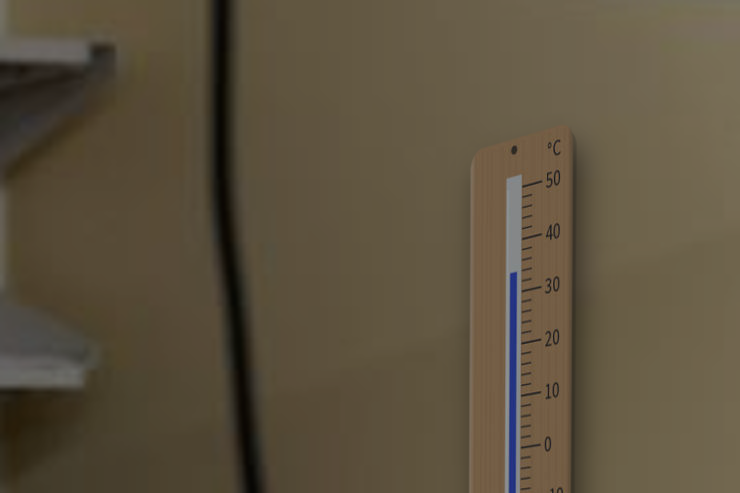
**34** °C
